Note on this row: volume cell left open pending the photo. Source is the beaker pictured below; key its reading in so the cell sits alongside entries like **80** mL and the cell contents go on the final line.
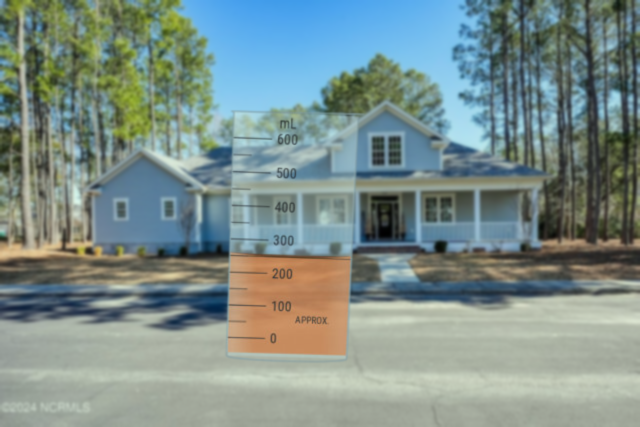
**250** mL
